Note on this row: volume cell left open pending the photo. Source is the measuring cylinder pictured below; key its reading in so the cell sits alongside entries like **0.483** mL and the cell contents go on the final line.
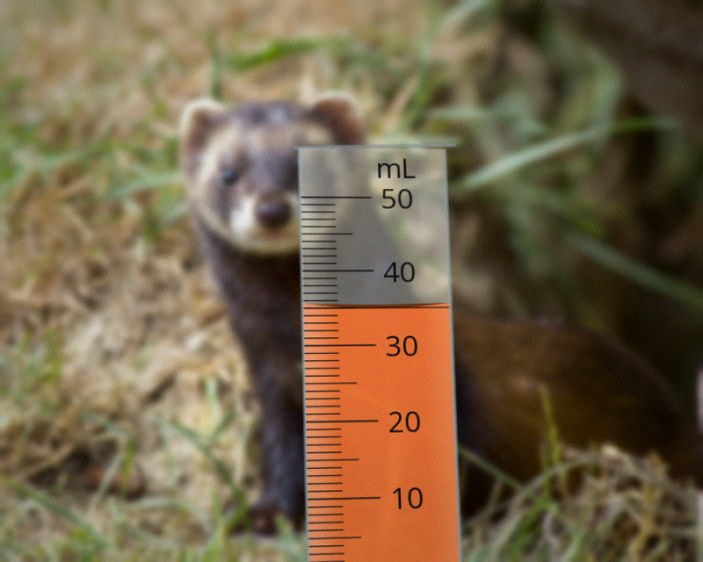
**35** mL
